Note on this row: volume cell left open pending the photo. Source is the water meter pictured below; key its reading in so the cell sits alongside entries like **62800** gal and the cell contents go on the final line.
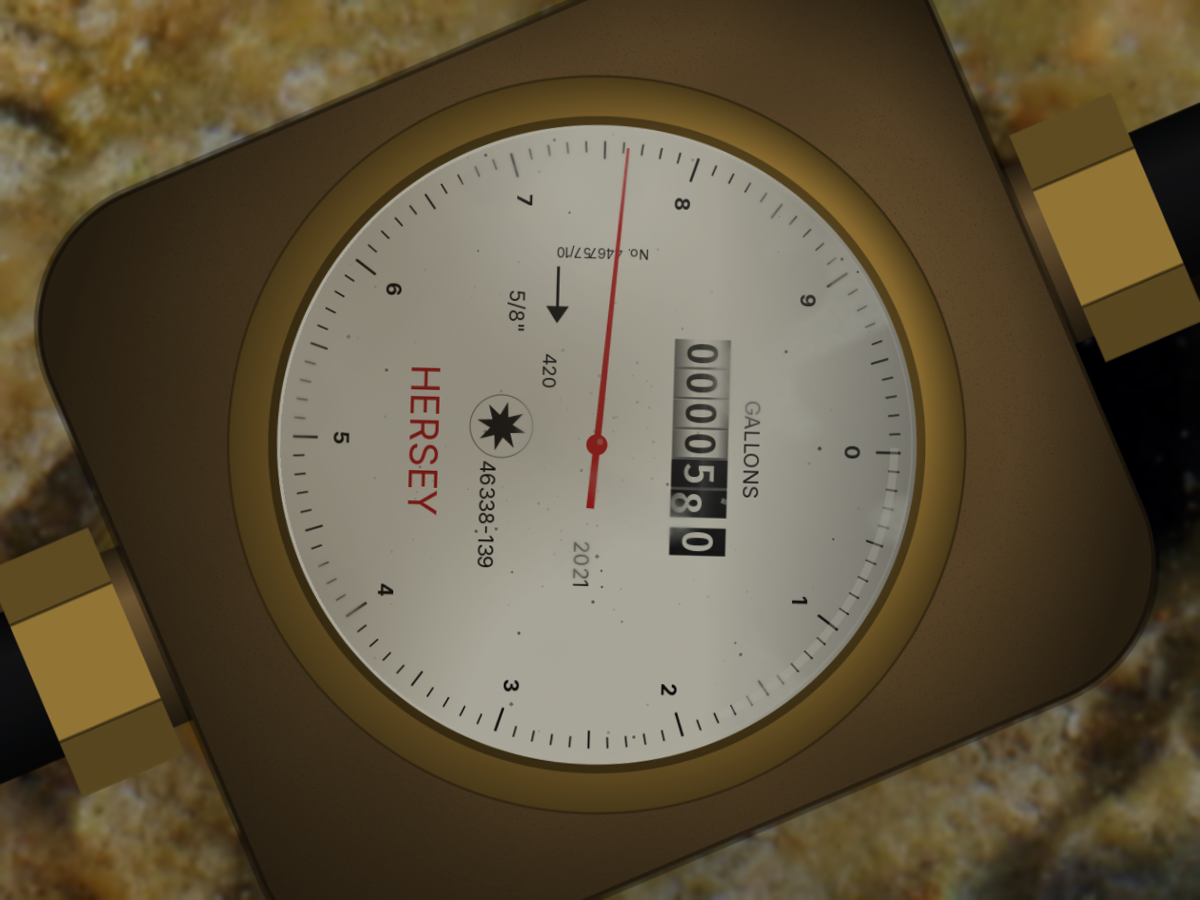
**577.6** gal
